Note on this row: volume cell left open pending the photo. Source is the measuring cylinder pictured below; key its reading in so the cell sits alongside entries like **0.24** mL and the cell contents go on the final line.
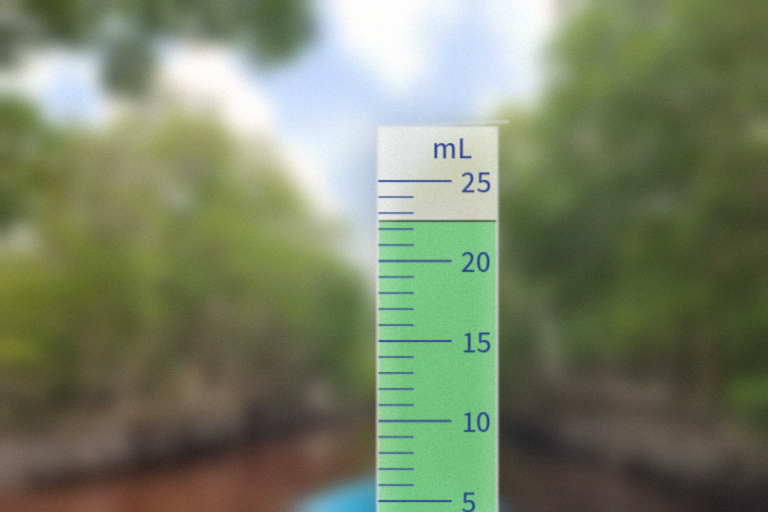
**22.5** mL
